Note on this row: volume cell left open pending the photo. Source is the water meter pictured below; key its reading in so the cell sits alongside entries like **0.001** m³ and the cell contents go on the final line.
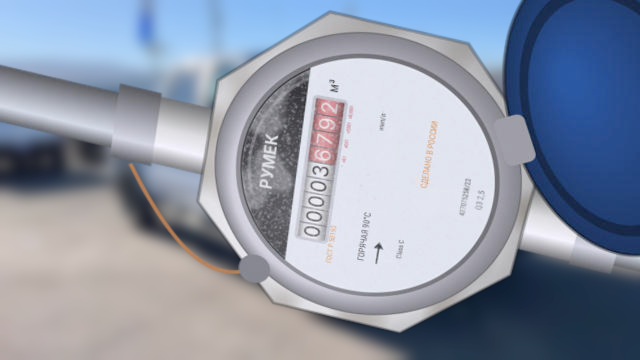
**3.6792** m³
